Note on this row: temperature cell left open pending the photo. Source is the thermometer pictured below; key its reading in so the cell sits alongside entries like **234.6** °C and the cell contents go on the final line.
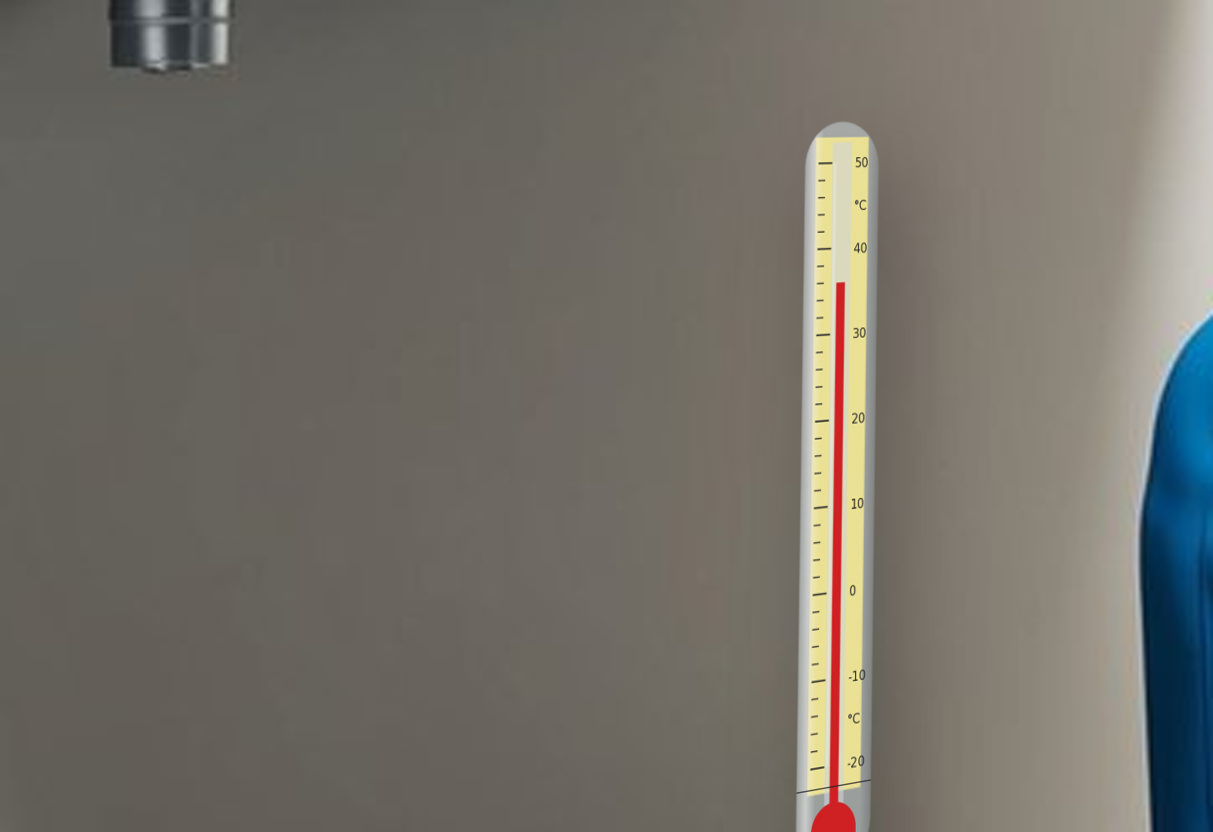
**36** °C
